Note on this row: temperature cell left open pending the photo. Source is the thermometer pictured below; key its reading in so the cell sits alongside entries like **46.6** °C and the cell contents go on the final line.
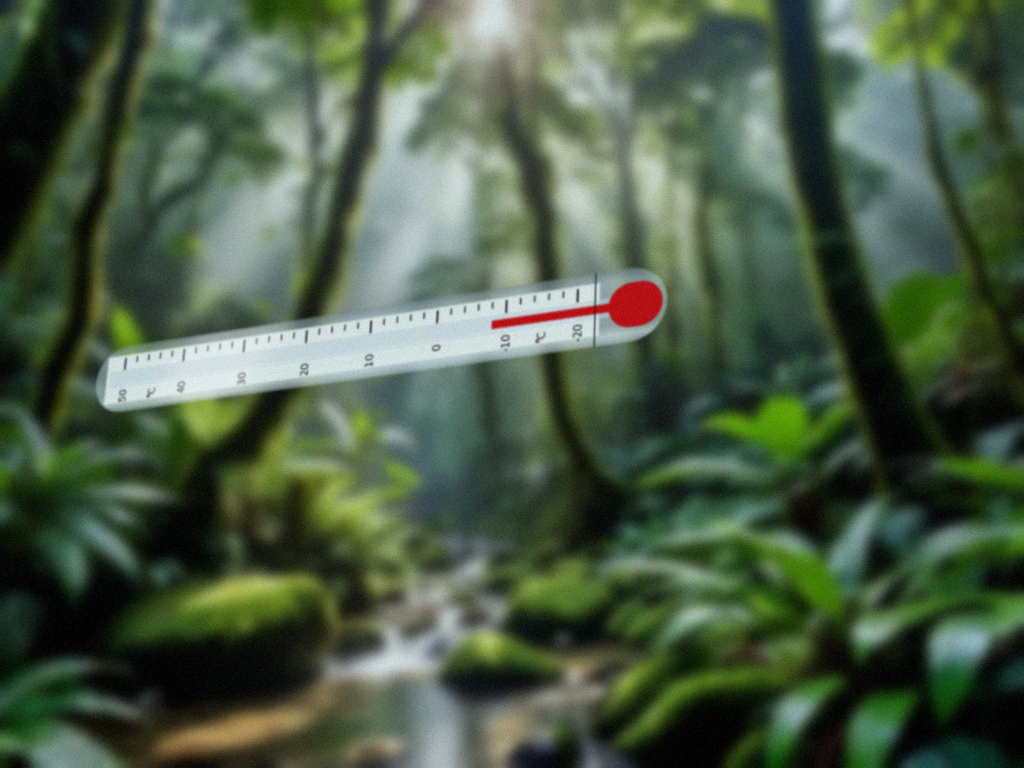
**-8** °C
